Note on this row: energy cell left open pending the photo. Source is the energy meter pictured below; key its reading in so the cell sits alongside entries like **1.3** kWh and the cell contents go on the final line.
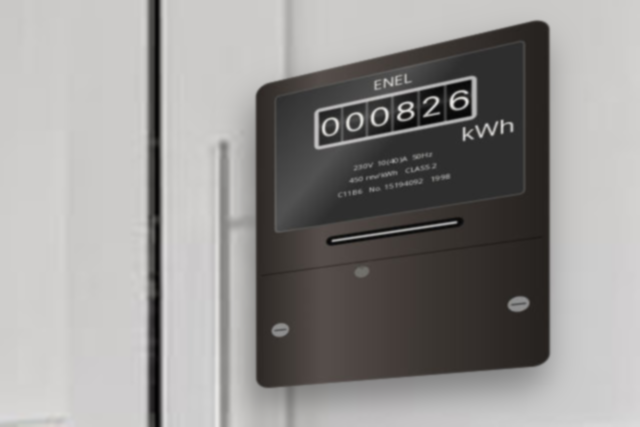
**826** kWh
